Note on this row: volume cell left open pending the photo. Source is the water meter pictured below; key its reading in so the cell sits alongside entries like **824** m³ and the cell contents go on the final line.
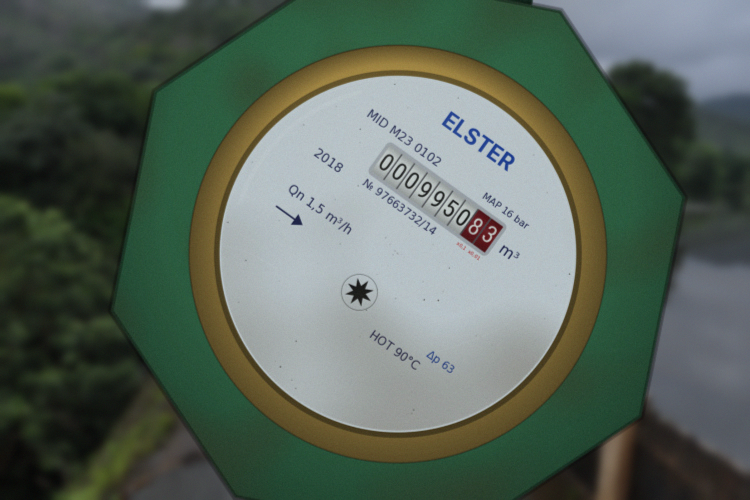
**9950.83** m³
